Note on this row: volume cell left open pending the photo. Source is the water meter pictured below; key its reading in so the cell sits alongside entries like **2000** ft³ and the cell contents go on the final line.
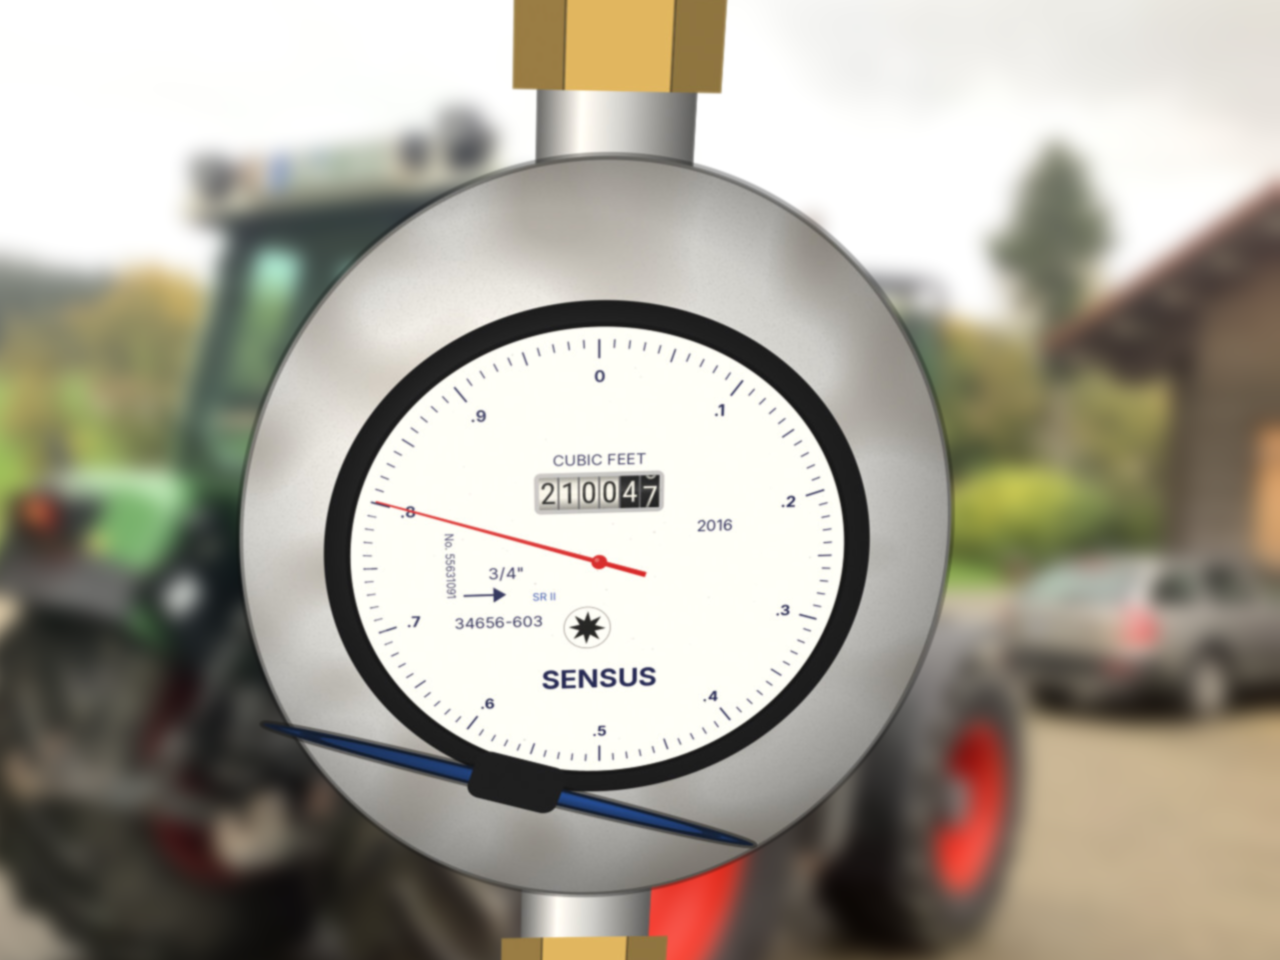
**210046.80** ft³
